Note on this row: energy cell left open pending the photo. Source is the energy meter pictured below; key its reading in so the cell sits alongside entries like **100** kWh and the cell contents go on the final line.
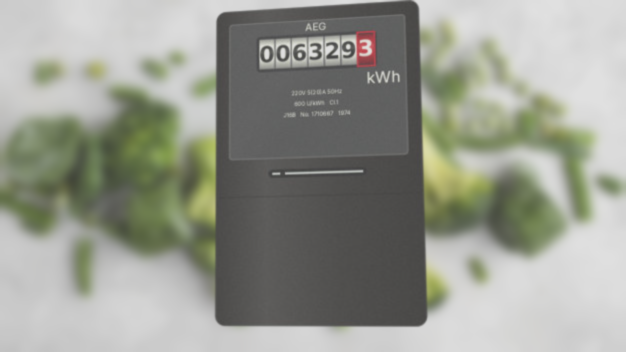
**6329.3** kWh
